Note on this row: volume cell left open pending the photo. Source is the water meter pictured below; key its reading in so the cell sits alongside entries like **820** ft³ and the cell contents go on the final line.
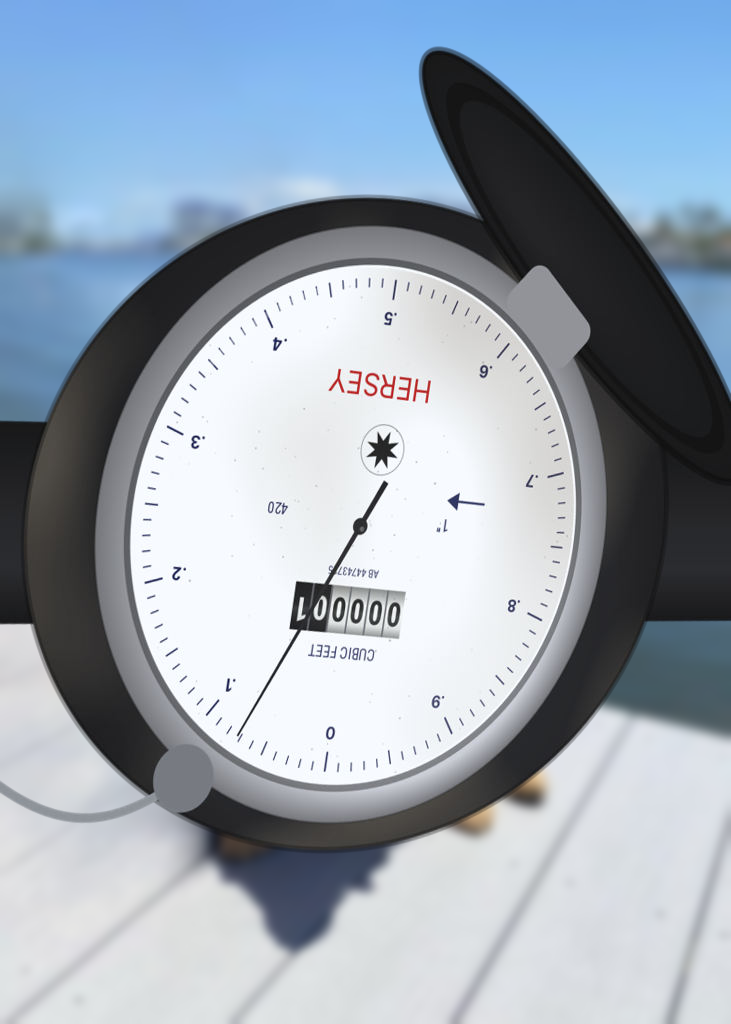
**1.07** ft³
